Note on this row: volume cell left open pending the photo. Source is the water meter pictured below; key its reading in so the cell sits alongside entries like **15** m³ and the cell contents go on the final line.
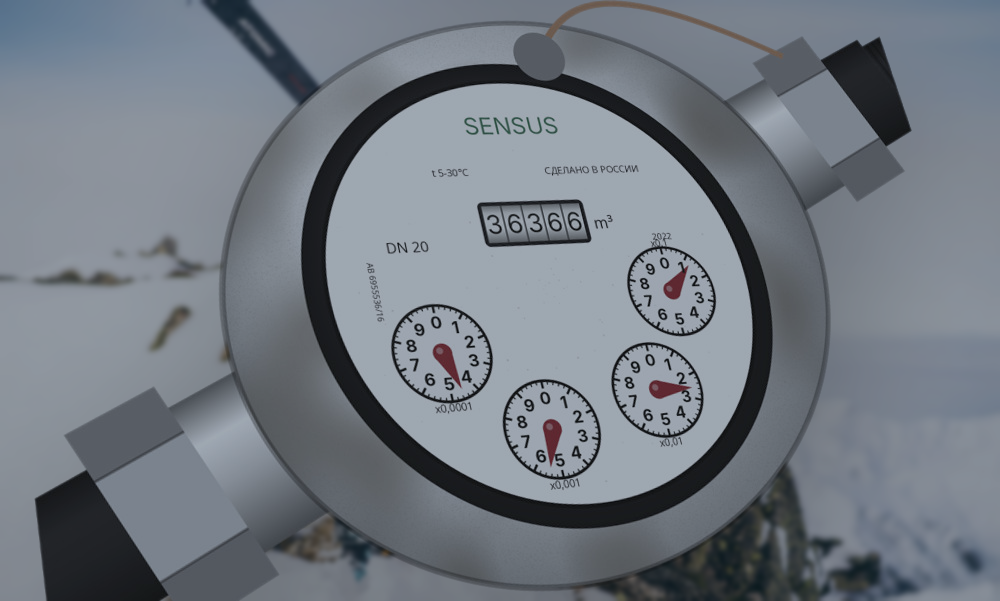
**36366.1254** m³
